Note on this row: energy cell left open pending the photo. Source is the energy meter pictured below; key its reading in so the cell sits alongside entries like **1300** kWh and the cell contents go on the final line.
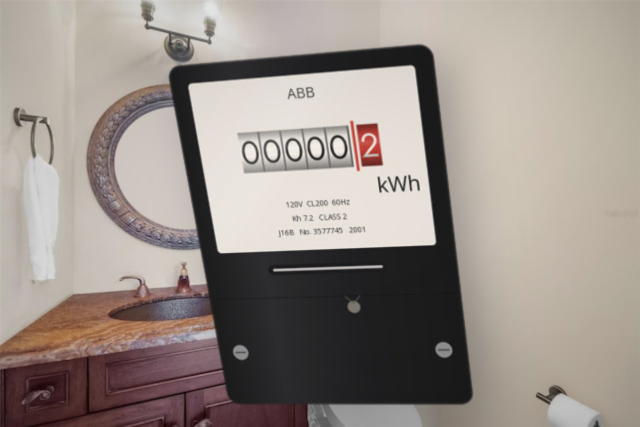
**0.2** kWh
